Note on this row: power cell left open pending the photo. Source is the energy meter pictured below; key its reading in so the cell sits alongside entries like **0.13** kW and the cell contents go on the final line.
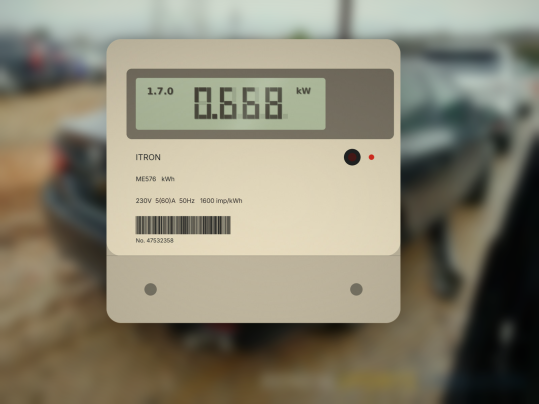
**0.668** kW
